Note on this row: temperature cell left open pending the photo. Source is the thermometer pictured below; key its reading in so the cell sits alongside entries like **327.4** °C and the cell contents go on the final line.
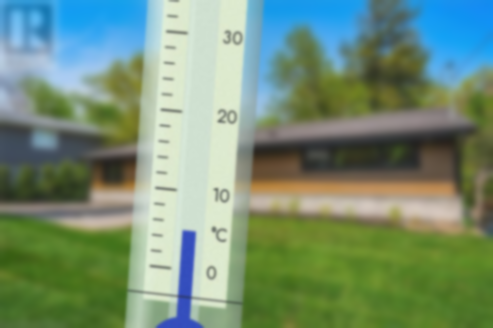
**5** °C
